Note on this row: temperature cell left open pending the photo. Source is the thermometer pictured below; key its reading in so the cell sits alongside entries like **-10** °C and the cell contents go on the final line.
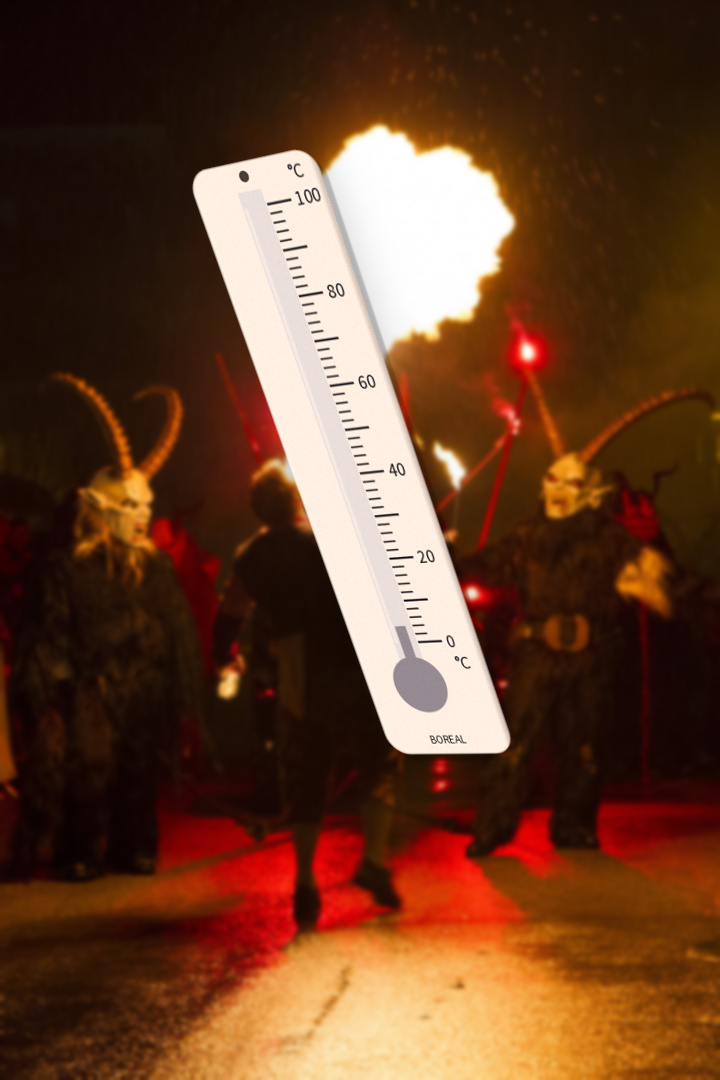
**4** °C
